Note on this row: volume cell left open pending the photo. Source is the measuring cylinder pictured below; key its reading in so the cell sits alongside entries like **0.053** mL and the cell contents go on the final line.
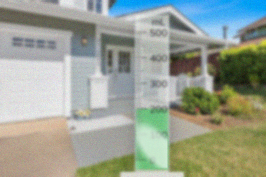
**200** mL
